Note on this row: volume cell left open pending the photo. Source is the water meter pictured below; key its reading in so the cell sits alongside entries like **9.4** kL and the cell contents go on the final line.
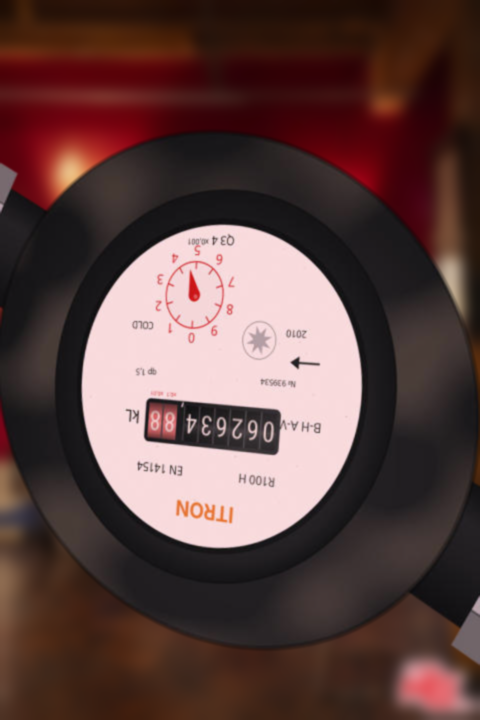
**62634.884** kL
